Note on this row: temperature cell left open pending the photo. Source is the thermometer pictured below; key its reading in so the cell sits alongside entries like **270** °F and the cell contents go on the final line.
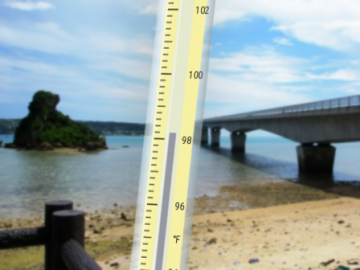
**98.2** °F
